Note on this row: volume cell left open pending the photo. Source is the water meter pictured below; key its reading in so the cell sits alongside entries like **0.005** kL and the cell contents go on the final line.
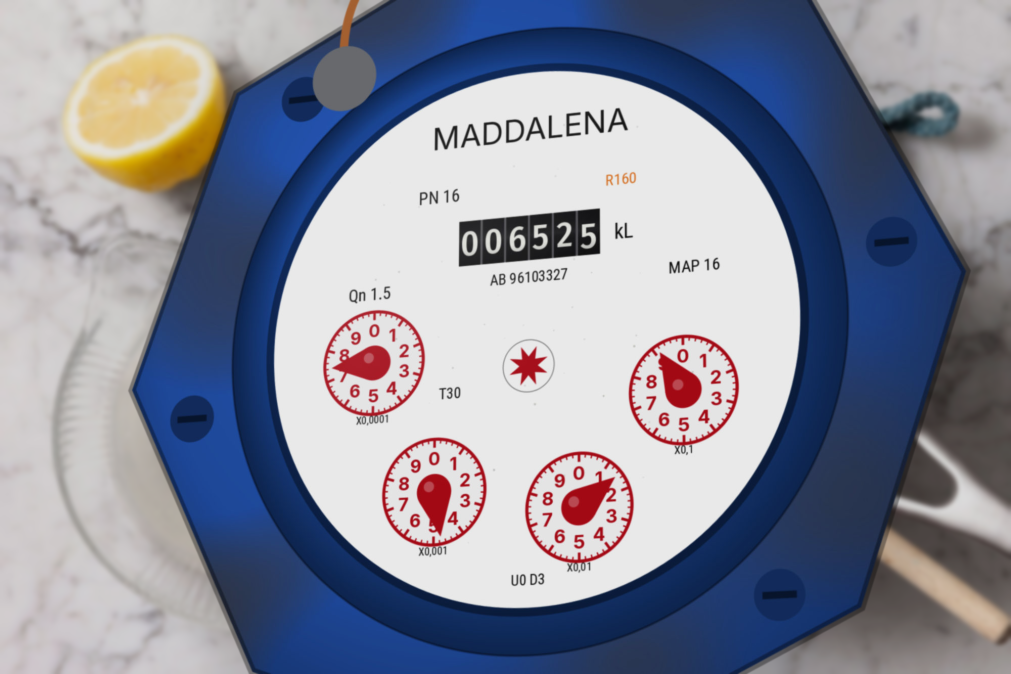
**6524.9147** kL
